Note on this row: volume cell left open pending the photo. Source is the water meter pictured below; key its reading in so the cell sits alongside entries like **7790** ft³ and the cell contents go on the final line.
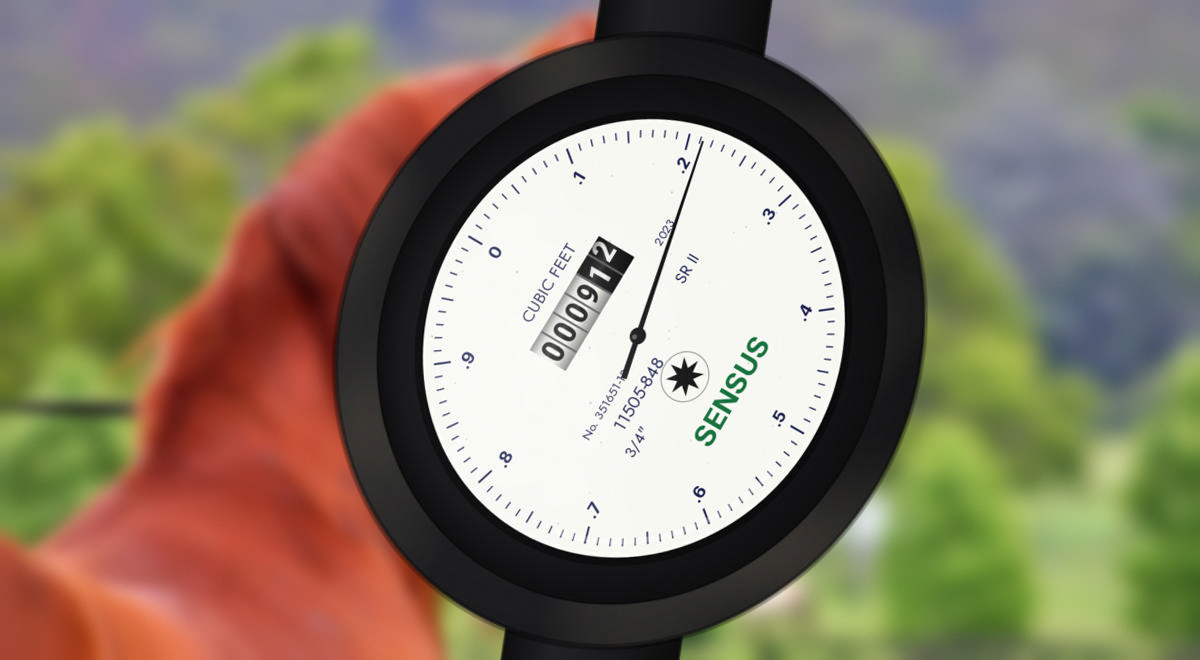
**912.21** ft³
